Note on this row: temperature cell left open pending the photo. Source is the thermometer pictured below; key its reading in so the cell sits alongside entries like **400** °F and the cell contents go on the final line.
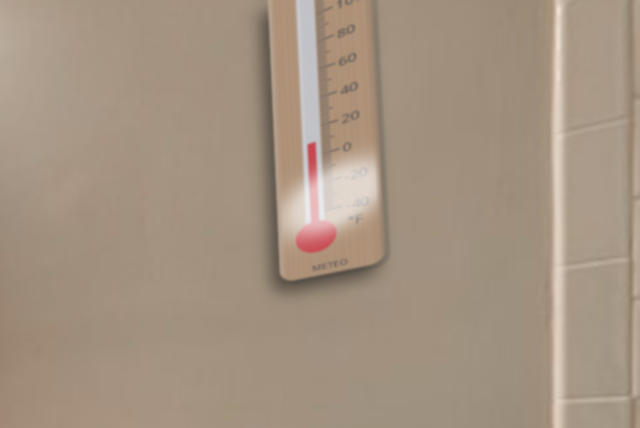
**10** °F
